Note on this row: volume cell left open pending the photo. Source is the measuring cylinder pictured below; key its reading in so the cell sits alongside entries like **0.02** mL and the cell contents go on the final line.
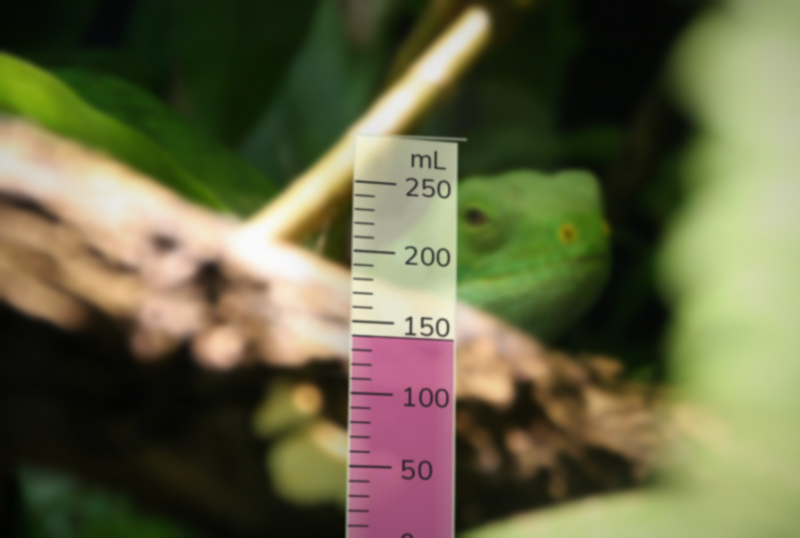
**140** mL
